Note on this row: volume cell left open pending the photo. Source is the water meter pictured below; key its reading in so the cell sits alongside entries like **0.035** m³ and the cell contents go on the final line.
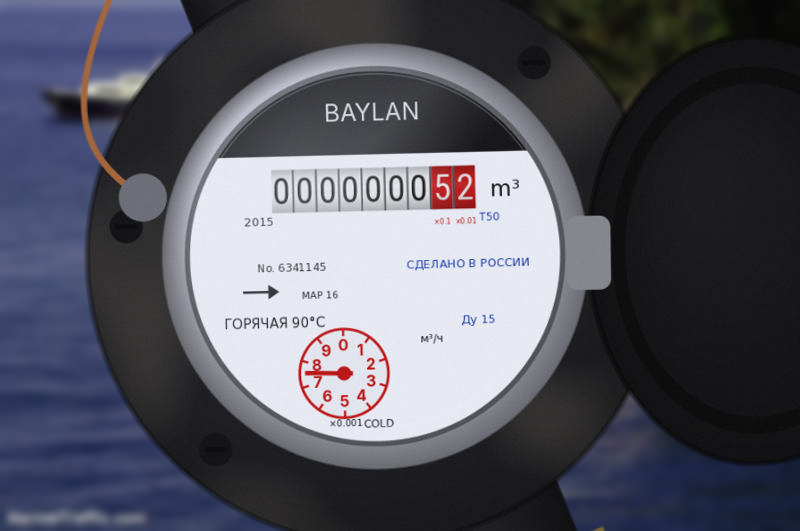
**0.527** m³
